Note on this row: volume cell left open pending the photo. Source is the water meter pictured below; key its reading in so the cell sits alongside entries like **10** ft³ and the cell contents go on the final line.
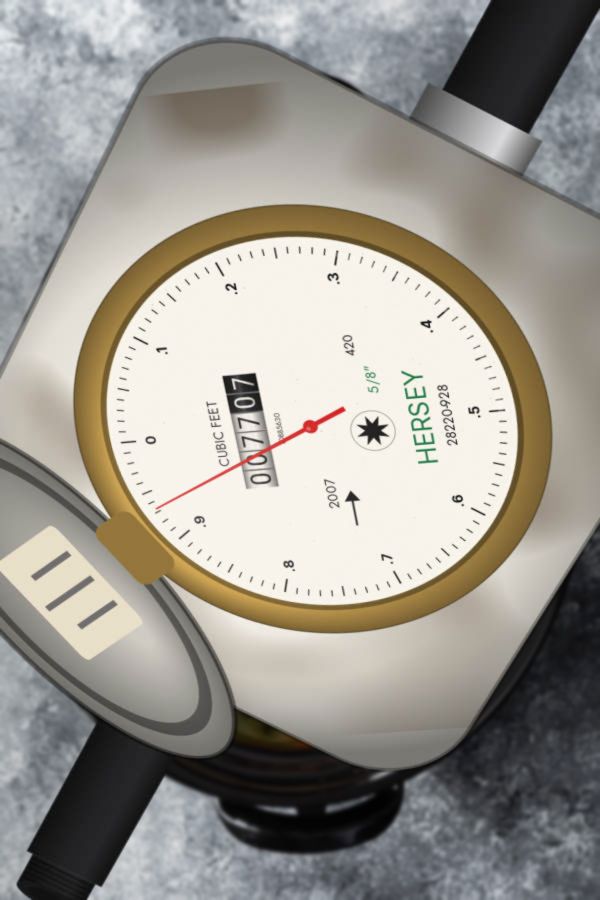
**7706.93** ft³
